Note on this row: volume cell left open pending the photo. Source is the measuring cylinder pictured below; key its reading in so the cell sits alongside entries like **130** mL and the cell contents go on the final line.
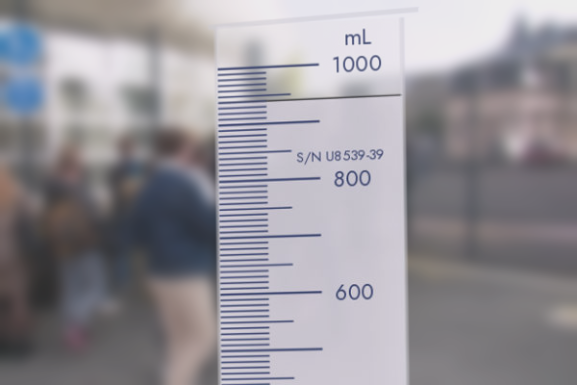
**940** mL
